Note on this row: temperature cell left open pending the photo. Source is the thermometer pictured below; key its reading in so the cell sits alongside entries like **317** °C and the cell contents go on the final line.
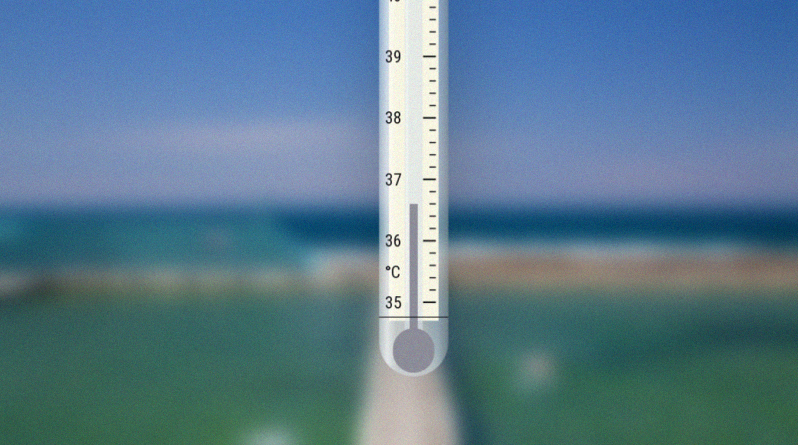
**36.6** °C
